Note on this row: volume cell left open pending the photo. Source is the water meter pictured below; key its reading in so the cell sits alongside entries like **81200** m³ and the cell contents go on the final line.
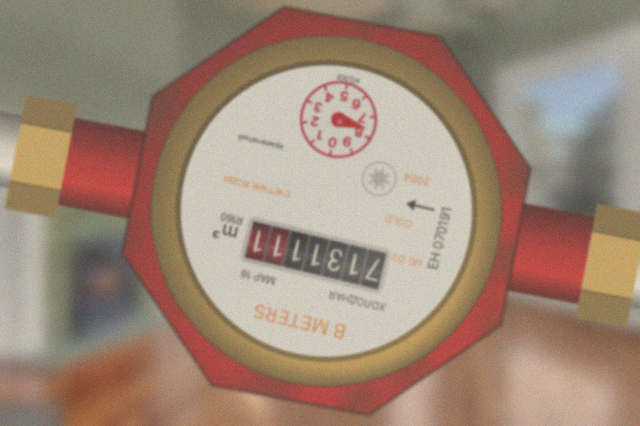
**71311.117** m³
